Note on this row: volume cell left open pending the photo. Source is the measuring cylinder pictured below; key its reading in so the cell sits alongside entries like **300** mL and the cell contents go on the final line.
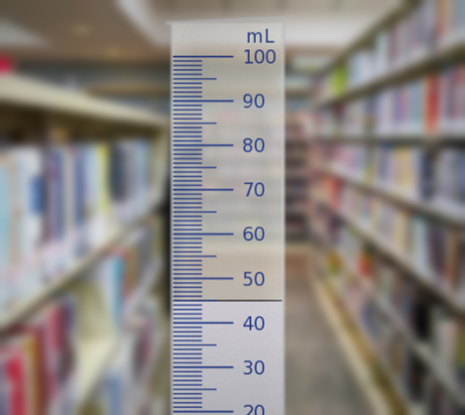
**45** mL
